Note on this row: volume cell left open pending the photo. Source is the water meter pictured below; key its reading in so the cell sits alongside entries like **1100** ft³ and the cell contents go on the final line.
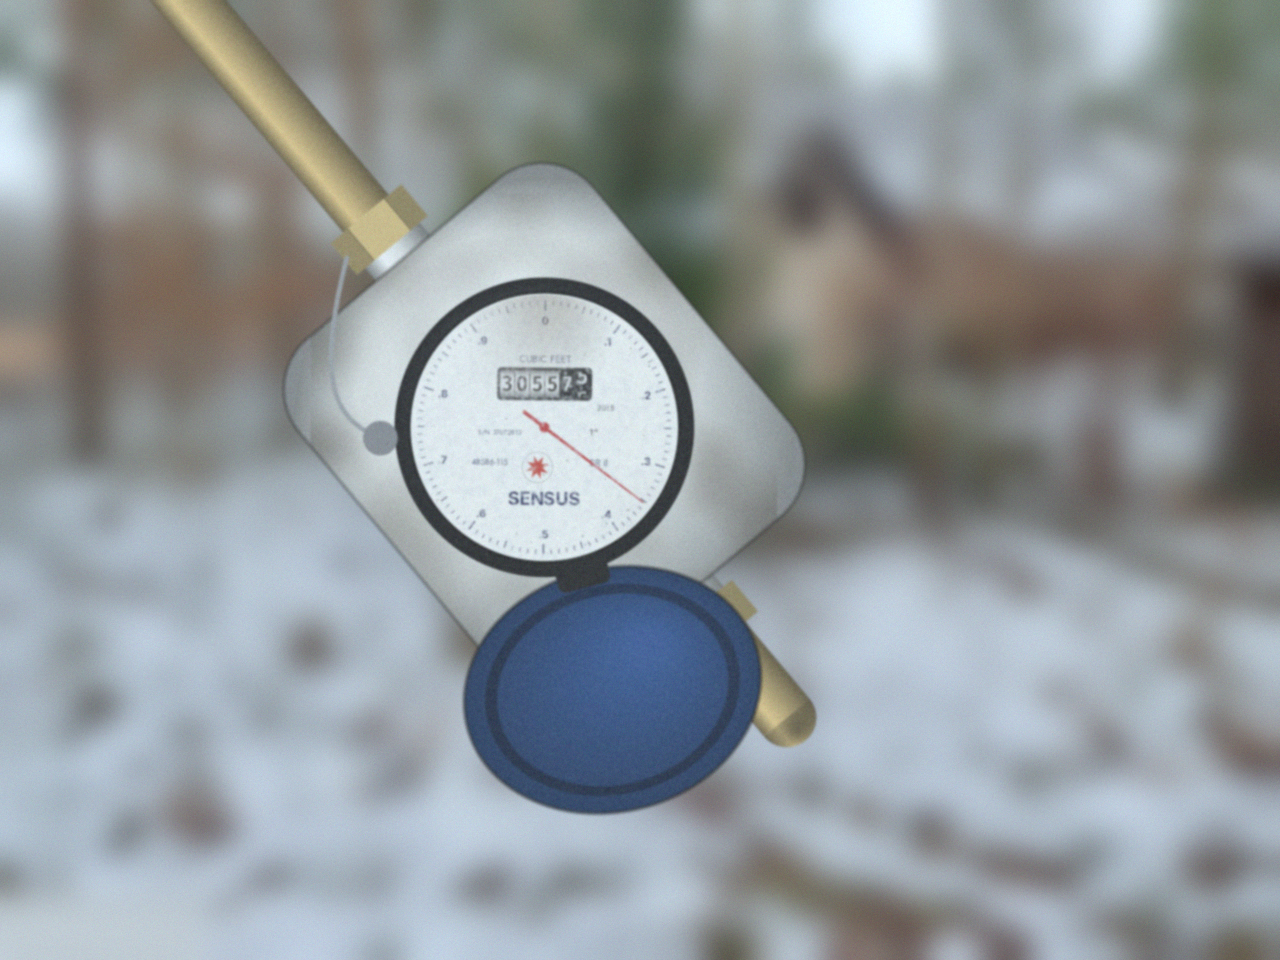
**305575.35** ft³
